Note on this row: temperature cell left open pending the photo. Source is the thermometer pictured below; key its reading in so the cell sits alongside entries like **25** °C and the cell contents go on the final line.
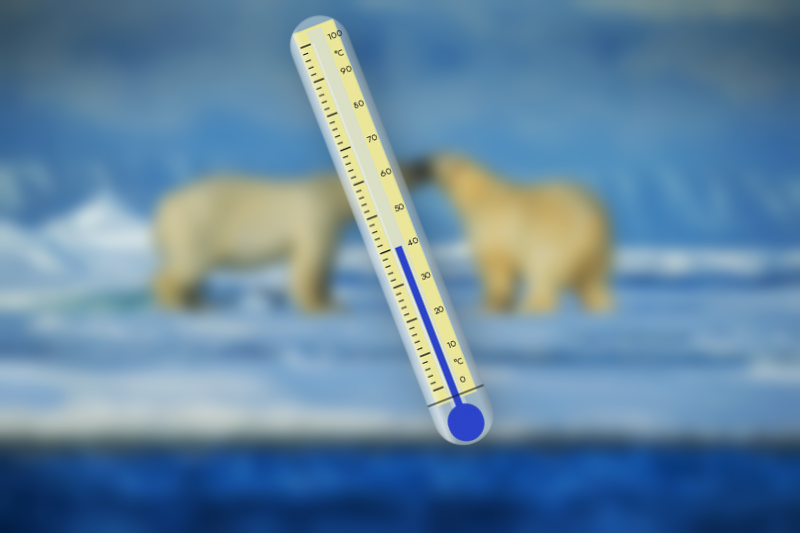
**40** °C
